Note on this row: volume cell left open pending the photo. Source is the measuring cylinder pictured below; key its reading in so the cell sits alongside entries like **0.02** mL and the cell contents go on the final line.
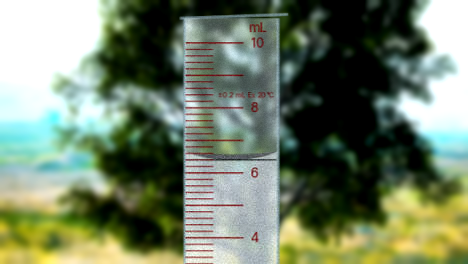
**6.4** mL
